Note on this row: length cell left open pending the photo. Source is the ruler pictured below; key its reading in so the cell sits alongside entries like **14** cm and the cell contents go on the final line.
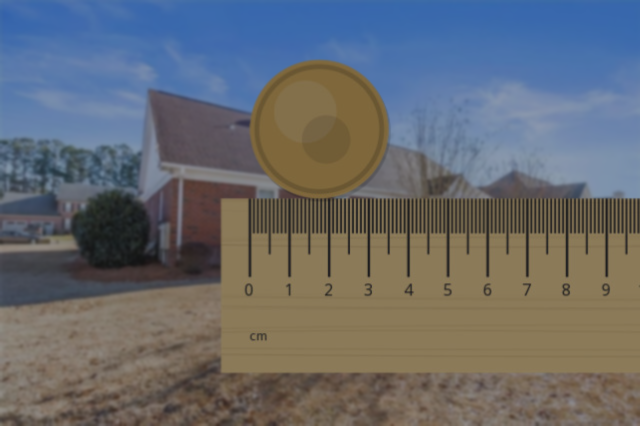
**3.5** cm
